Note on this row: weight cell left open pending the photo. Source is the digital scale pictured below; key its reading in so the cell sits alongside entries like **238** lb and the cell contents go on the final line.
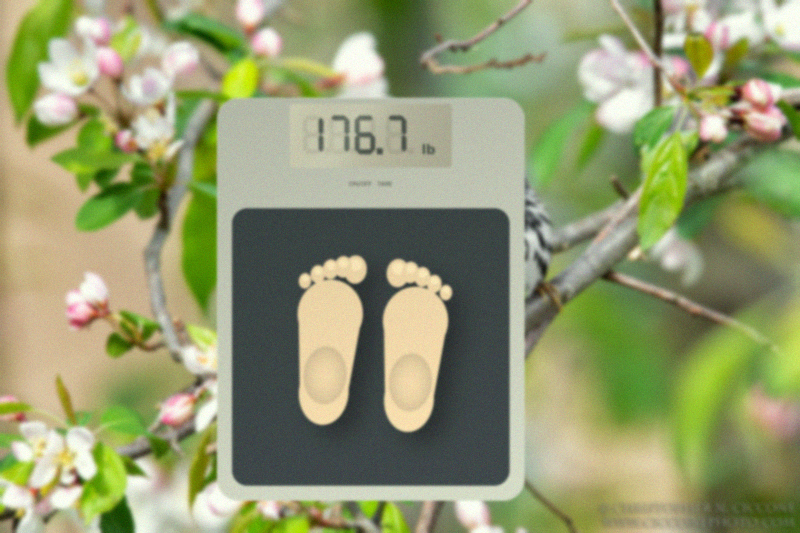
**176.7** lb
